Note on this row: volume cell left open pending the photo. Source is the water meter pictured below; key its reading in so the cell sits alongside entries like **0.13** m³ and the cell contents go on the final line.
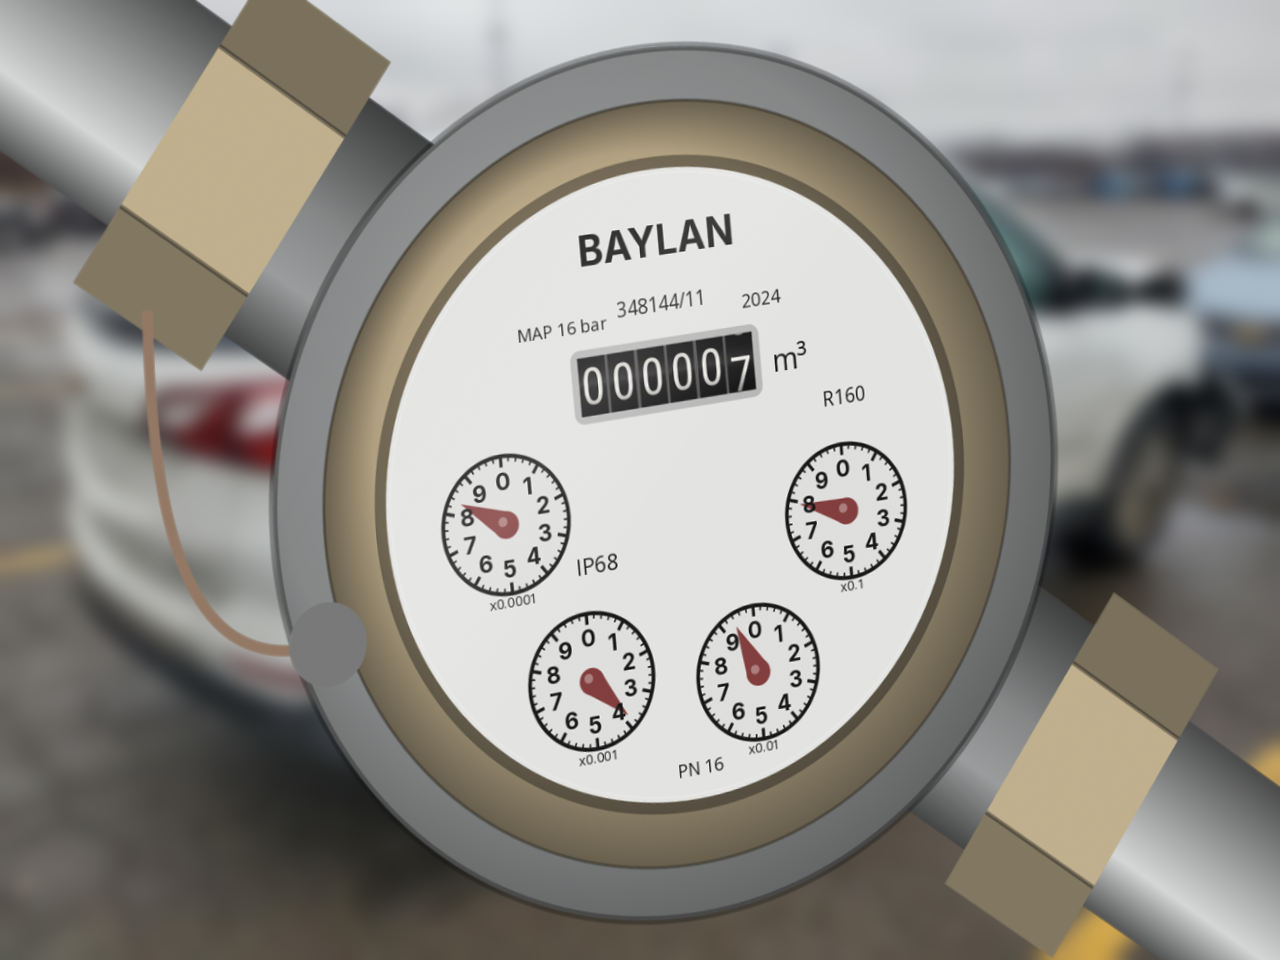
**6.7938** m³
